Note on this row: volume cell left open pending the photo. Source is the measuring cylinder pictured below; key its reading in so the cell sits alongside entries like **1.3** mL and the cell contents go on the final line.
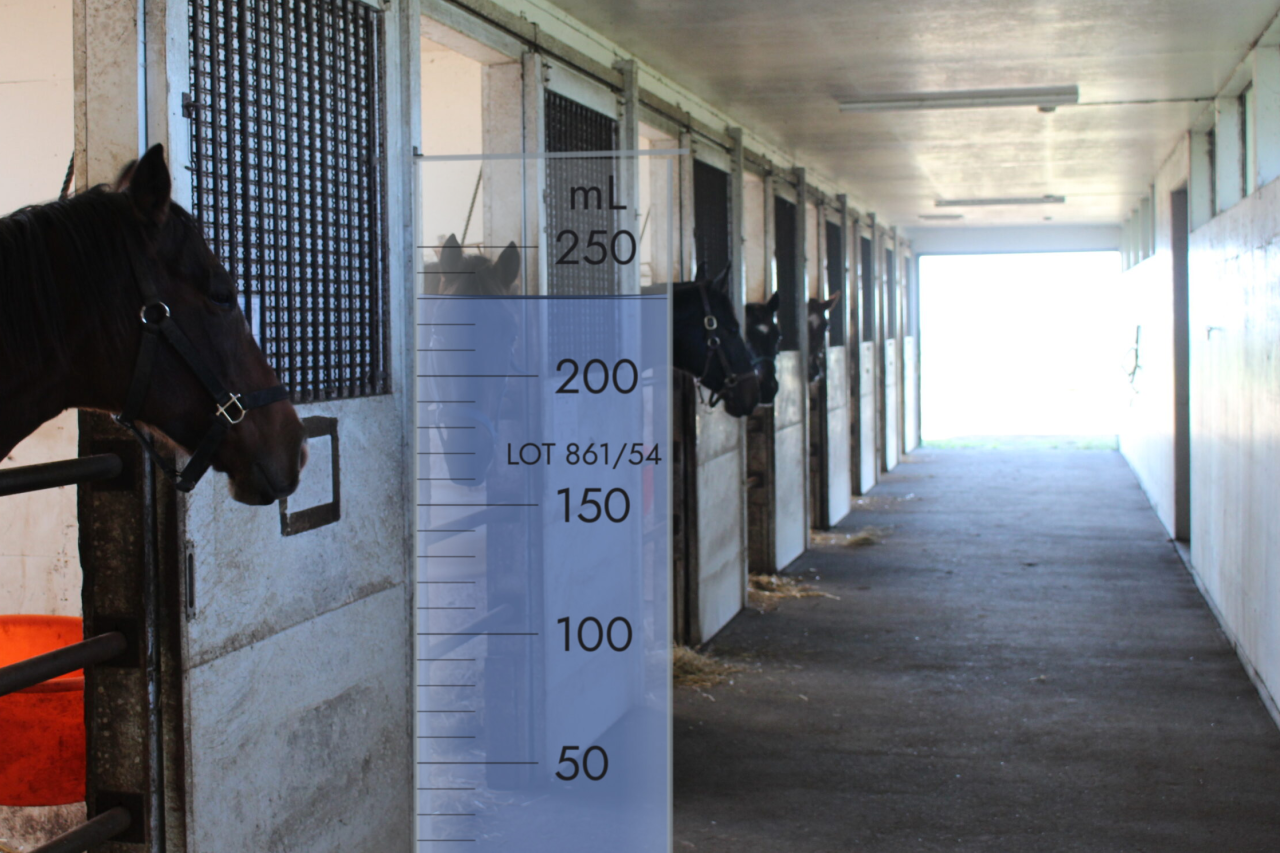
**230** mL
